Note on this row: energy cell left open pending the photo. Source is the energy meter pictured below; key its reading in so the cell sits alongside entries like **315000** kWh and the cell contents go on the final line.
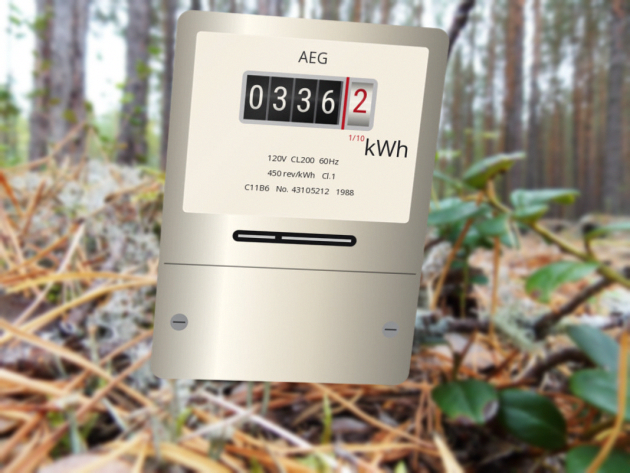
**336.2** kWh
